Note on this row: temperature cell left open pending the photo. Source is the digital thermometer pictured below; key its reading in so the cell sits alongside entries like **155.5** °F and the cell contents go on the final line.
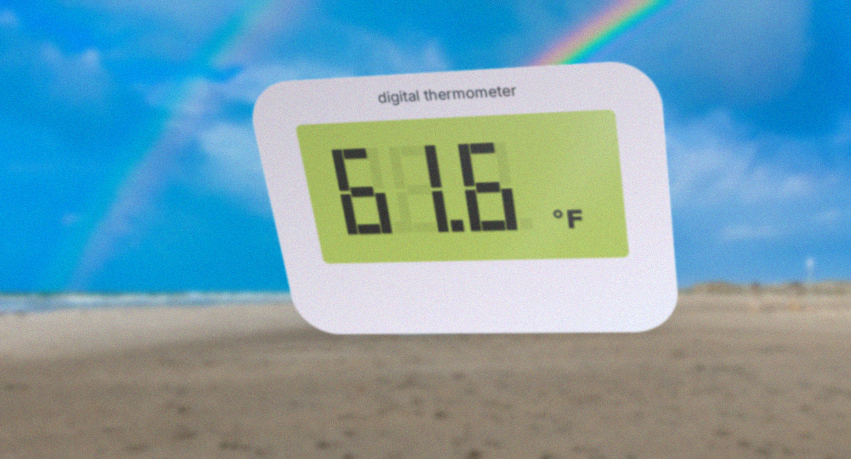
**61.6** °F
